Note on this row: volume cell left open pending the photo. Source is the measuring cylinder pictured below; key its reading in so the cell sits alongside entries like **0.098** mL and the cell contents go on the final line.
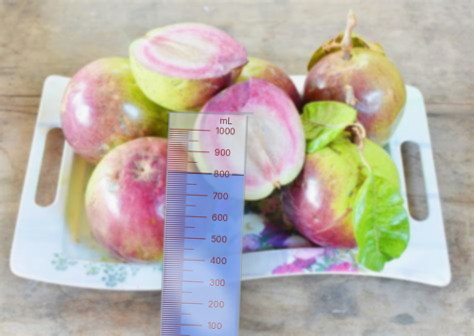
**800** mL
